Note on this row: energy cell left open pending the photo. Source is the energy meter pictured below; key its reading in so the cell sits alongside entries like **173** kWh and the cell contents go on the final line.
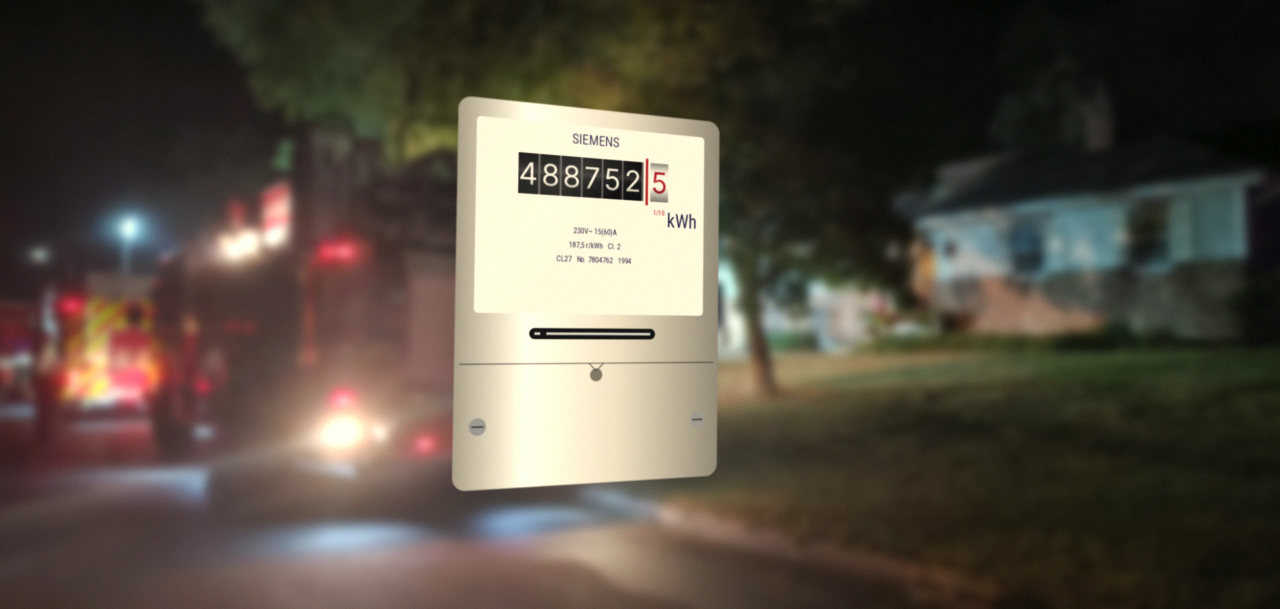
**488752.5** kWh
